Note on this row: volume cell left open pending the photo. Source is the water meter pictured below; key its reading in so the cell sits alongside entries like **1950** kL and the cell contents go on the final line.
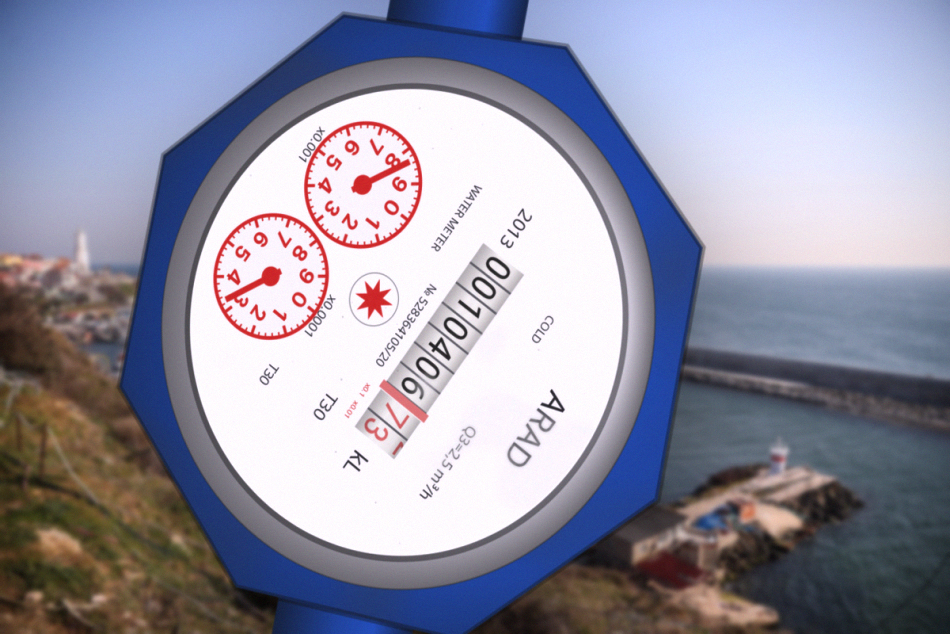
**10406.7283** kL
